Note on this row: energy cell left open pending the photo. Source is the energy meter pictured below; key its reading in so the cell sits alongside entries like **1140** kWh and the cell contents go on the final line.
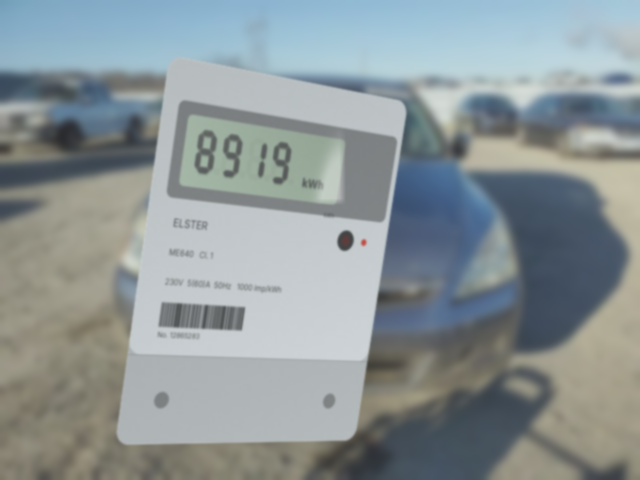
**8919** kWh
